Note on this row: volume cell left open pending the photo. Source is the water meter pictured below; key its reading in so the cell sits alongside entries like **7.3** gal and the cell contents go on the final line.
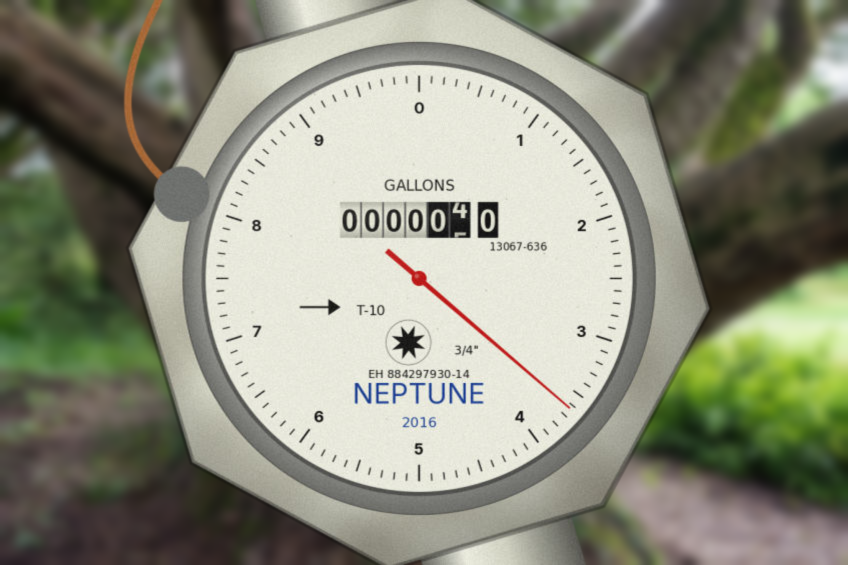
**43.6** gal
